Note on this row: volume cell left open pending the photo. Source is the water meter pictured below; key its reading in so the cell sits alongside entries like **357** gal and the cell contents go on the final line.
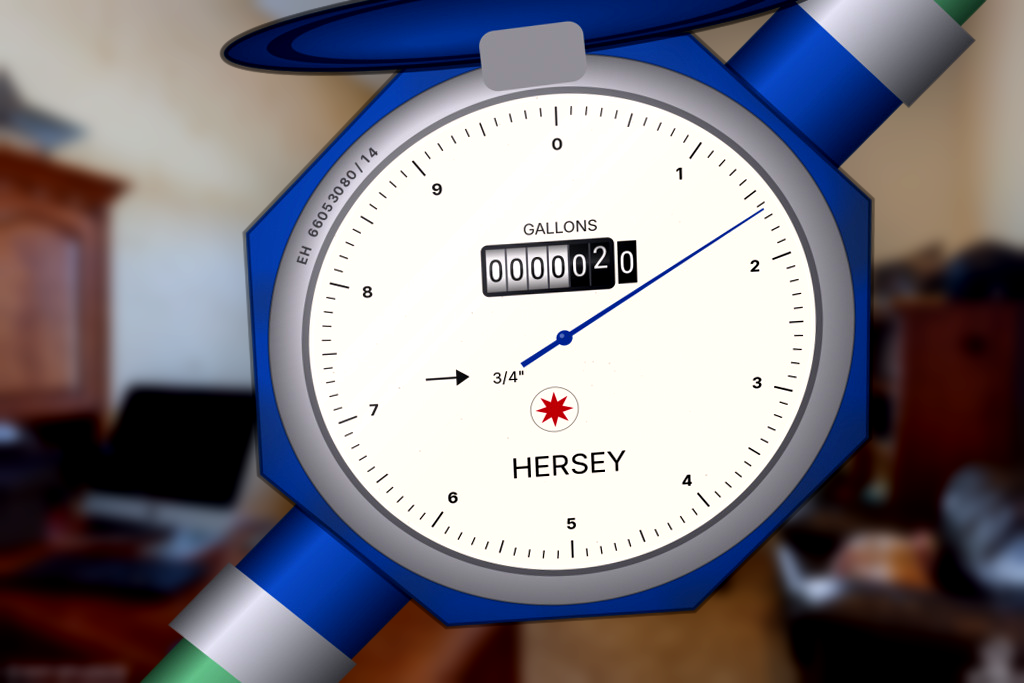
**21.6** gal
